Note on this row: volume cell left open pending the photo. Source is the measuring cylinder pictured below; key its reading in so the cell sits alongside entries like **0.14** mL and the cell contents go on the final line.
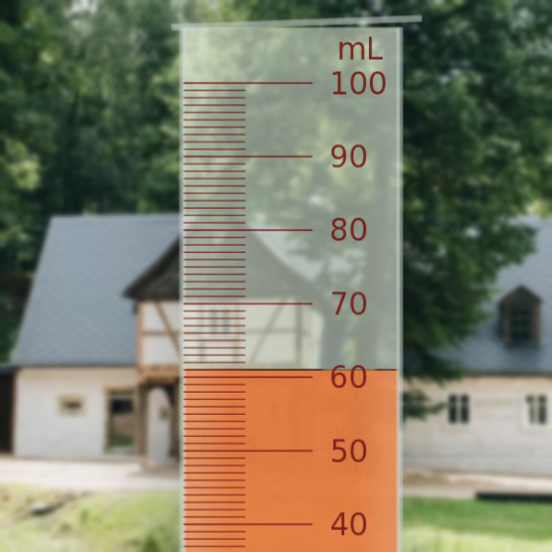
**61** mL
